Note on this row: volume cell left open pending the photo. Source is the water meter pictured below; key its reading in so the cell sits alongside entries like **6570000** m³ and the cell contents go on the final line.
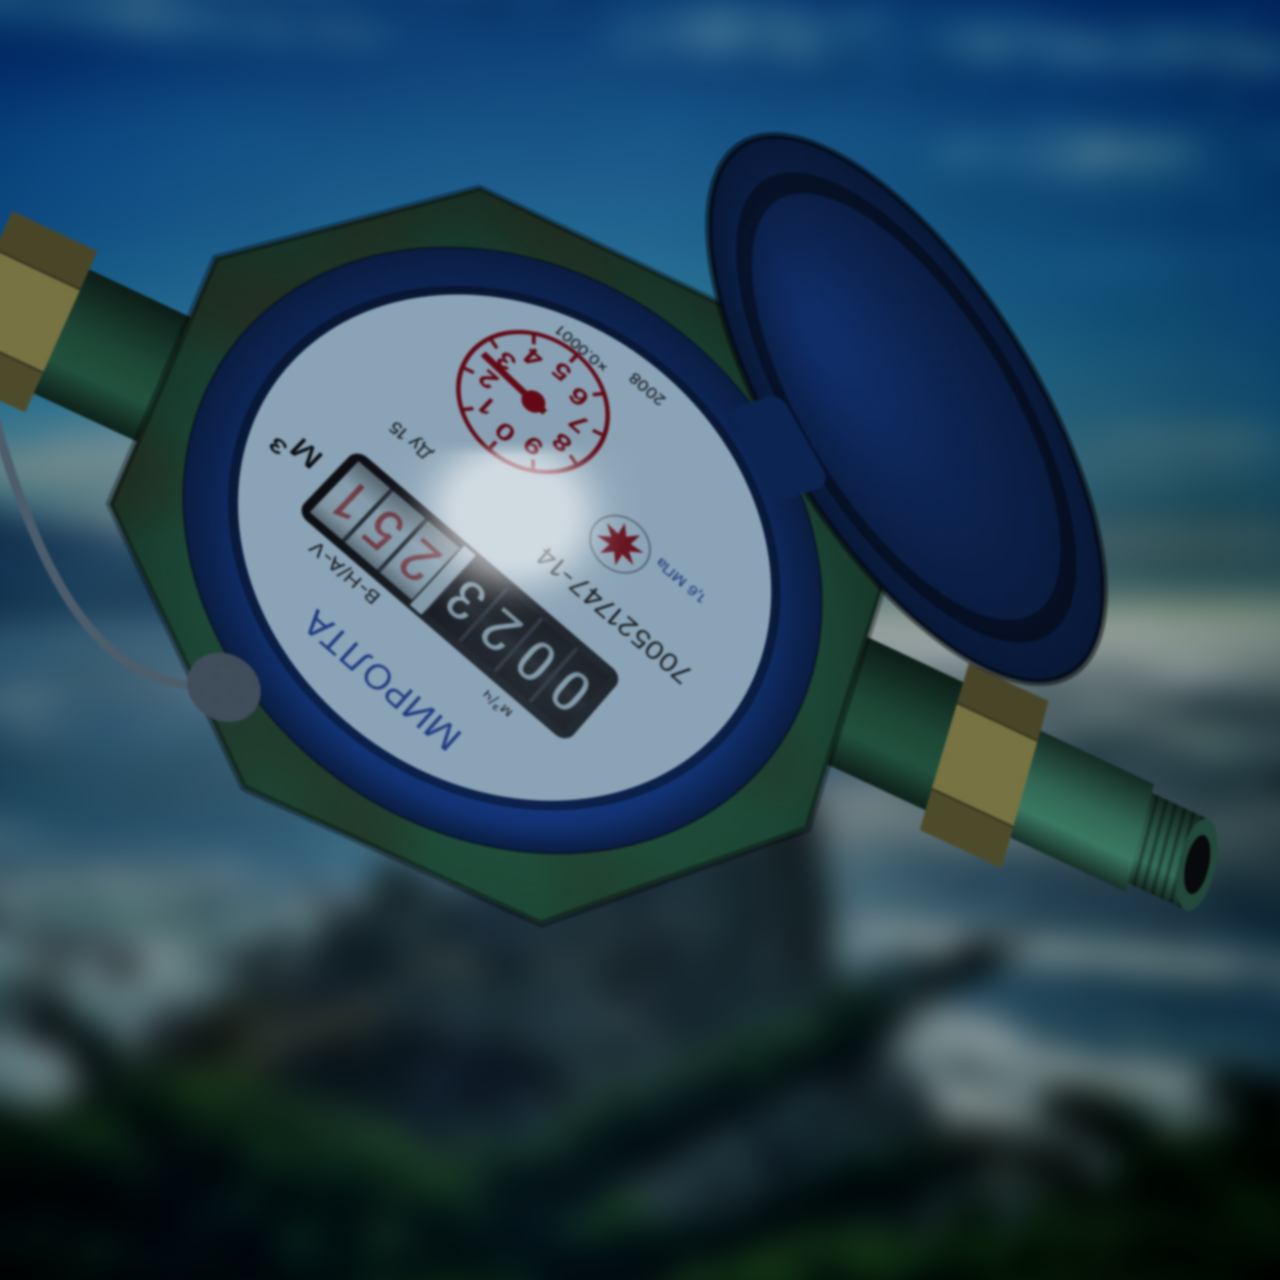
**23.2512** m³
